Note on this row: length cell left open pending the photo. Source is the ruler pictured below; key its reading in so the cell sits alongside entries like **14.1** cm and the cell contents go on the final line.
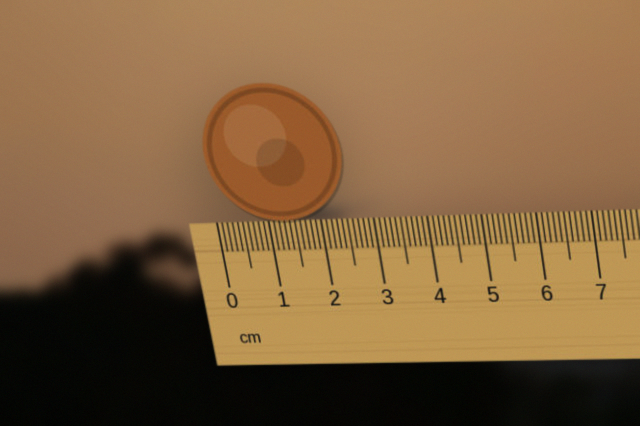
**2.6** cm
